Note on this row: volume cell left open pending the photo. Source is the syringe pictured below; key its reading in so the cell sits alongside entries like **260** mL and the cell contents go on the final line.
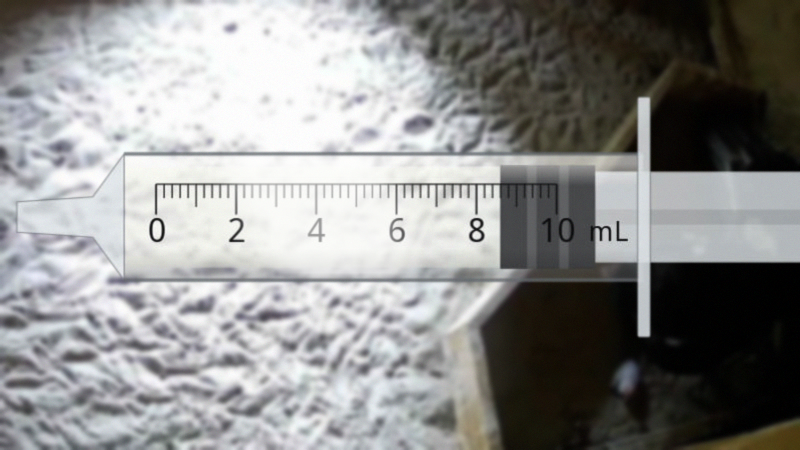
**8.6** mL
